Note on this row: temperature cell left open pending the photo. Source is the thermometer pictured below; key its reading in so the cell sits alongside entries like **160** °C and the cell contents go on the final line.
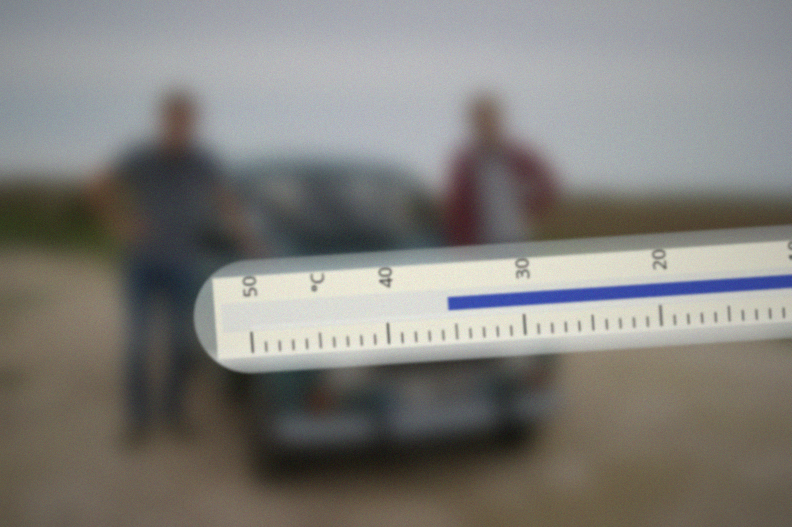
**35.5** °C
